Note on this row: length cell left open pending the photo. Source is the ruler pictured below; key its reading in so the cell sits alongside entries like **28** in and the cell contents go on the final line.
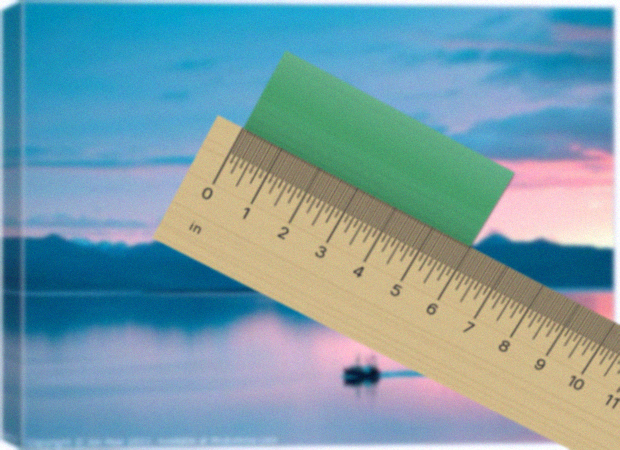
**6** in
